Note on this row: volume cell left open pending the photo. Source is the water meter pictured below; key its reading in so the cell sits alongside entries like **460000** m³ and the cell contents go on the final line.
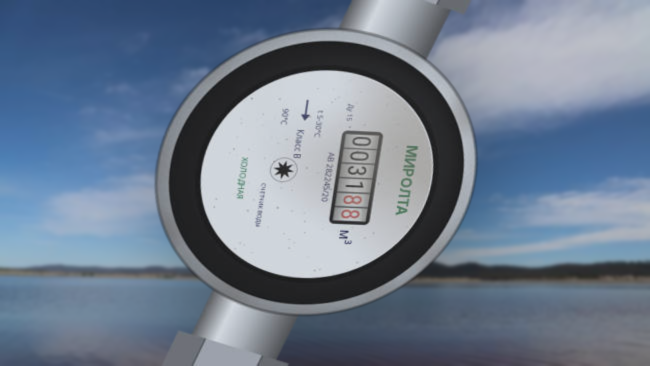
**31.88** m³
